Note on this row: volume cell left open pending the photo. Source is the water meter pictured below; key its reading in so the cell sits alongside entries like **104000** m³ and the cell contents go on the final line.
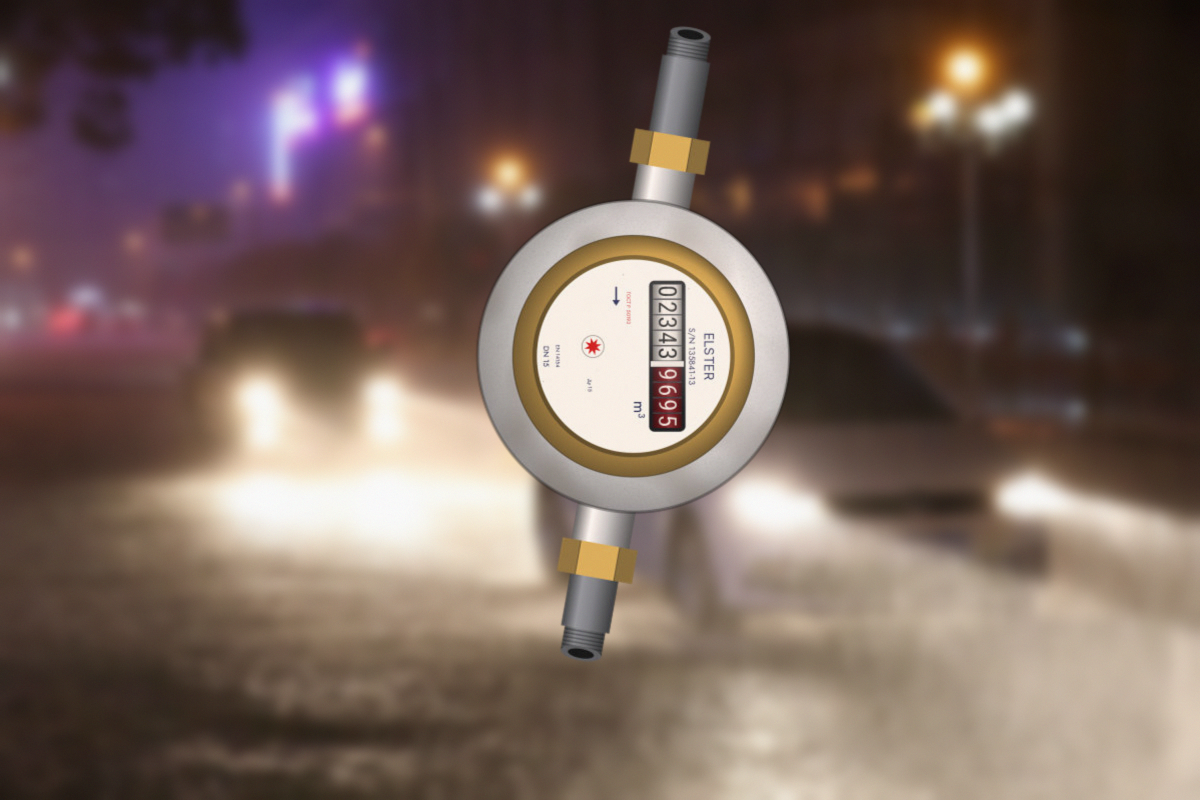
**2343.9695** m³
